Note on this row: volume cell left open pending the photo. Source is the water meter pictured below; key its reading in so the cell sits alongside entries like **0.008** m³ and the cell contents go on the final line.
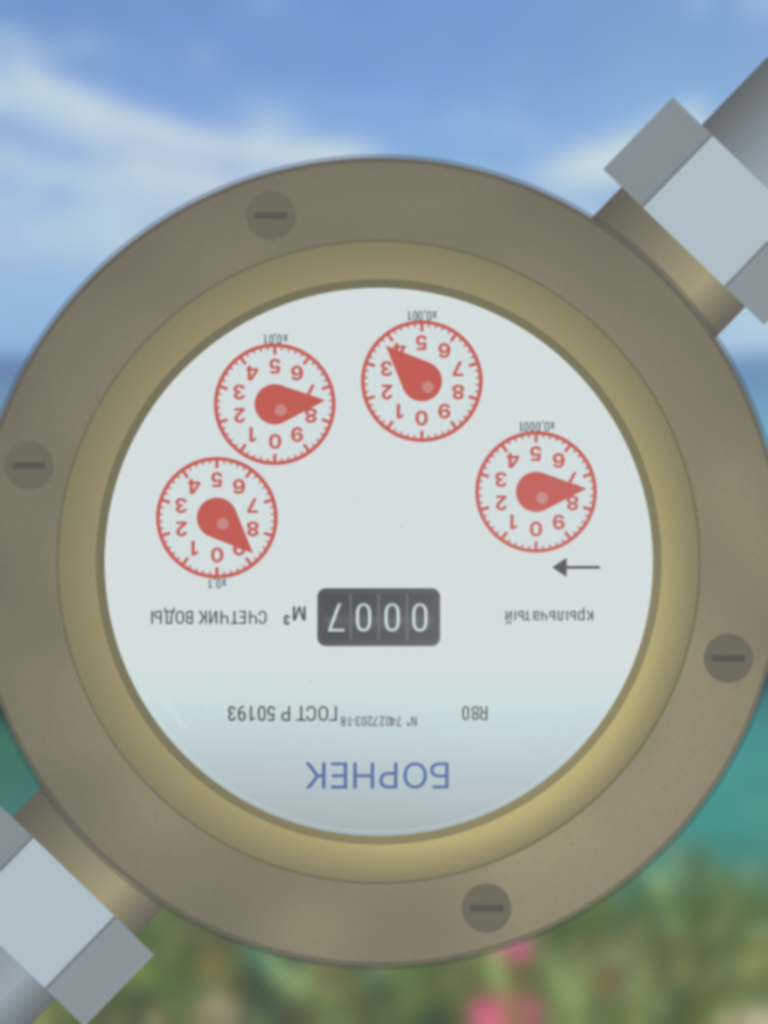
**7.8737** m³
